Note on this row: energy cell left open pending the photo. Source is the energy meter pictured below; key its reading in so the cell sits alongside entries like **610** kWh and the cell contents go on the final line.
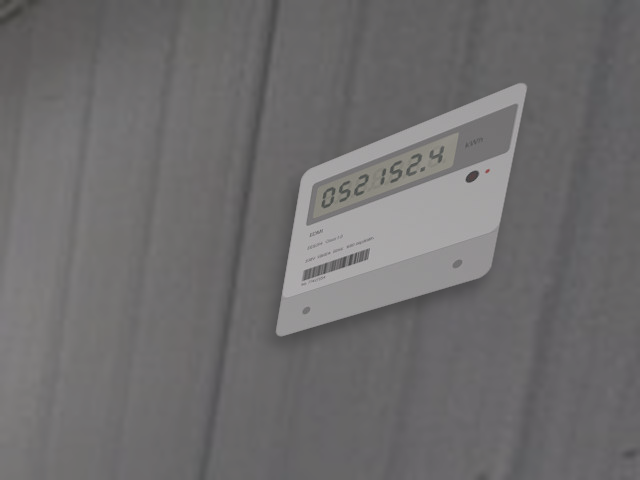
**52152.4** kWh
